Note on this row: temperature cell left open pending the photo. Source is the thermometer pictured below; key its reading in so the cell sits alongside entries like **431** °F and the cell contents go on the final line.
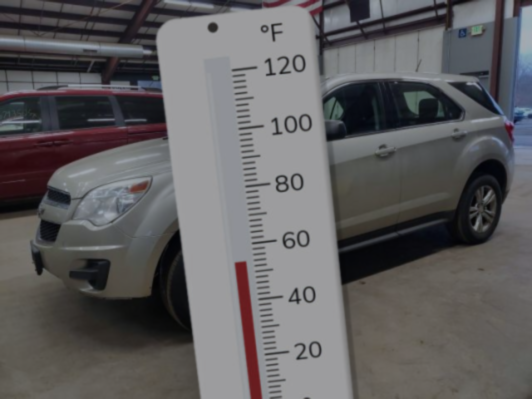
**54** °F
